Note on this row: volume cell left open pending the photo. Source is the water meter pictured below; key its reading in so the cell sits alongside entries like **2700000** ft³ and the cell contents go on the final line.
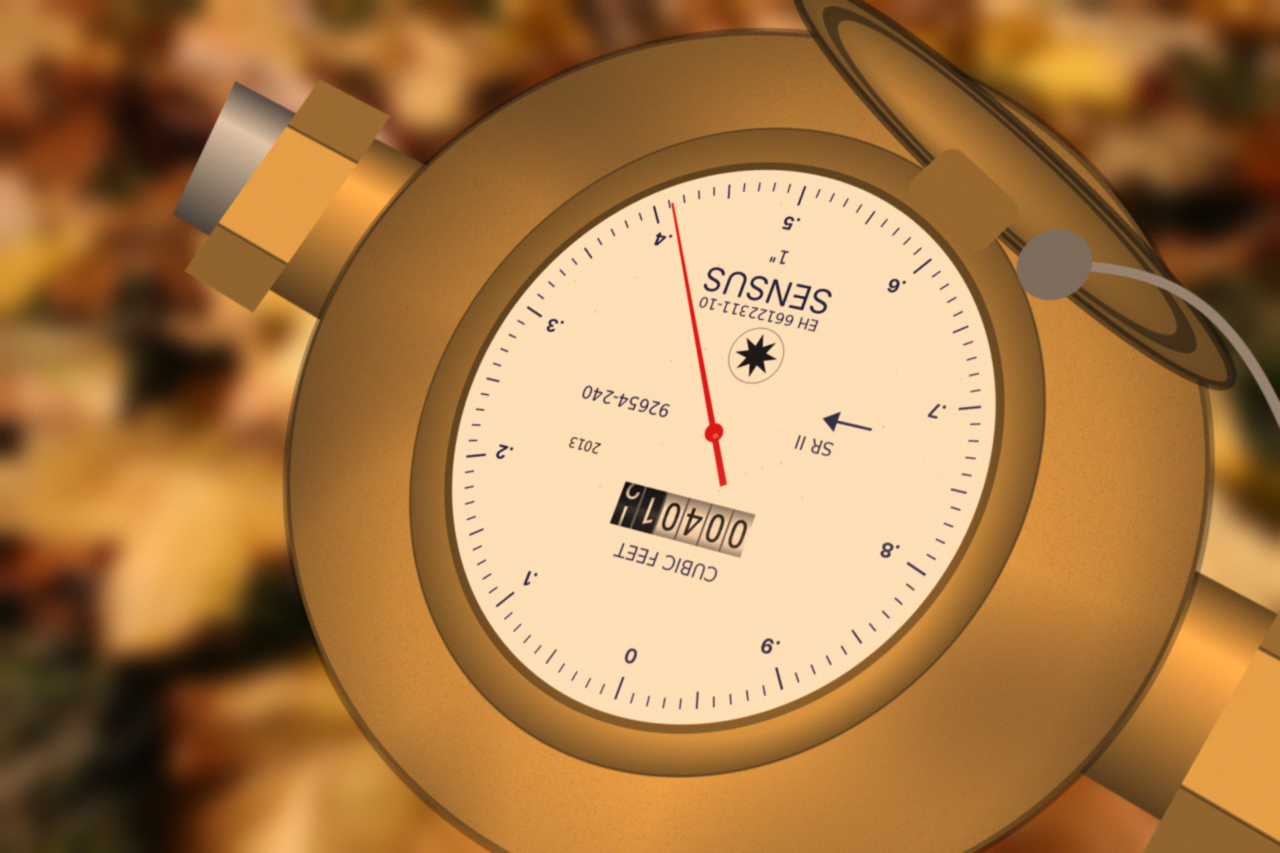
**4011.41** ft³
